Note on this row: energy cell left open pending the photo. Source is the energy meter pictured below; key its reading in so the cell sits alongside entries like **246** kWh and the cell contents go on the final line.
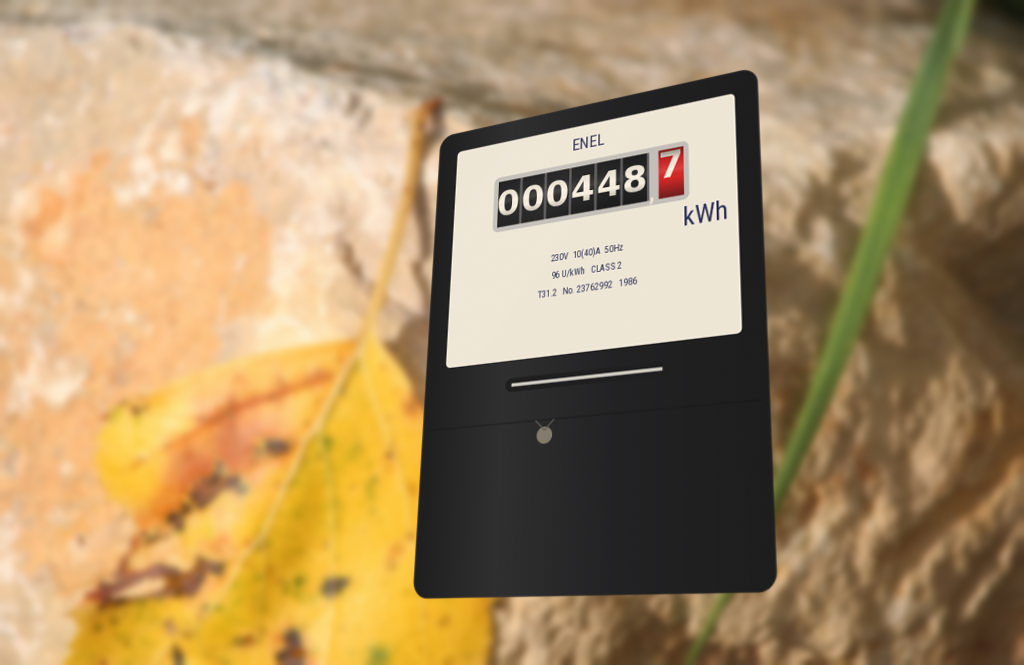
**448.7** kWh
